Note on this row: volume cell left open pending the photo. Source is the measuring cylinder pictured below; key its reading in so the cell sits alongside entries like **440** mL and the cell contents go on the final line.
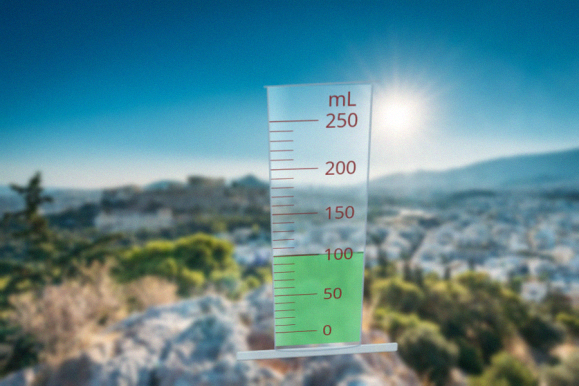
**100** mL
